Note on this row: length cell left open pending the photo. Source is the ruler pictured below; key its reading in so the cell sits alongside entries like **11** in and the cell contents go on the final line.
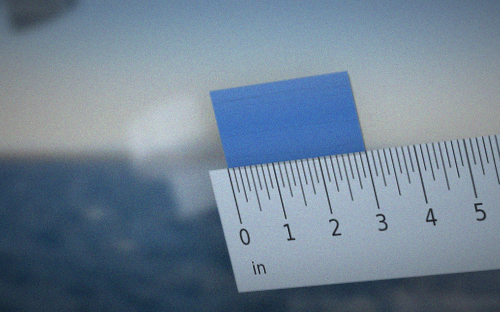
**3** in
